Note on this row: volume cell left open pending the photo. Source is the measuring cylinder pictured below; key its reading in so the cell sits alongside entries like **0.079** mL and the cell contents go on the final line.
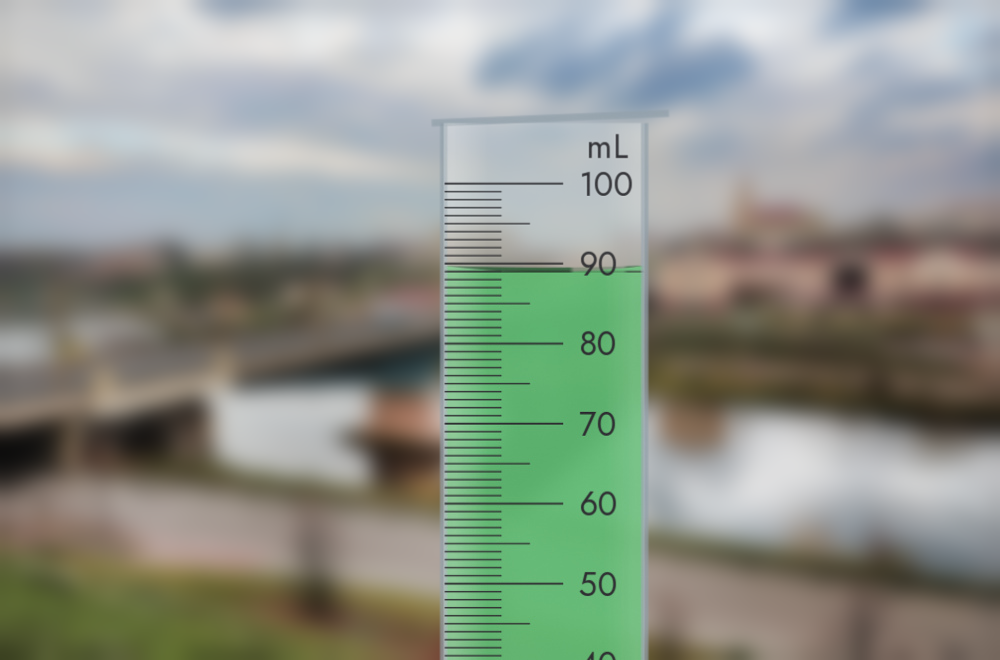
**89** mL
